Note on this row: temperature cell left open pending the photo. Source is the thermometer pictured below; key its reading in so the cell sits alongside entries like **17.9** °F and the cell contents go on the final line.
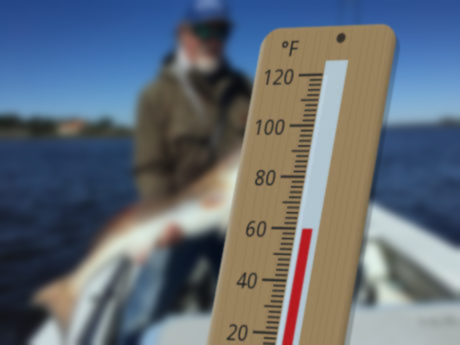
**60** °F
